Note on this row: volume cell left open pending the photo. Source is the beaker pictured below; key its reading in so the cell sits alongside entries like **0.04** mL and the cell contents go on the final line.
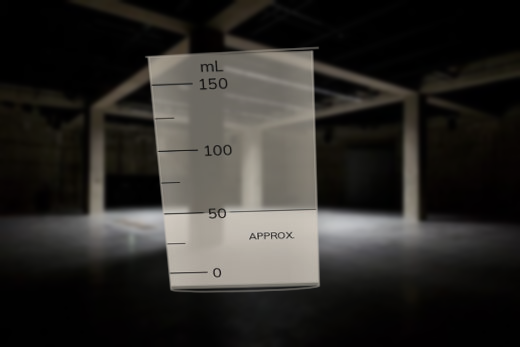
**50** mL
